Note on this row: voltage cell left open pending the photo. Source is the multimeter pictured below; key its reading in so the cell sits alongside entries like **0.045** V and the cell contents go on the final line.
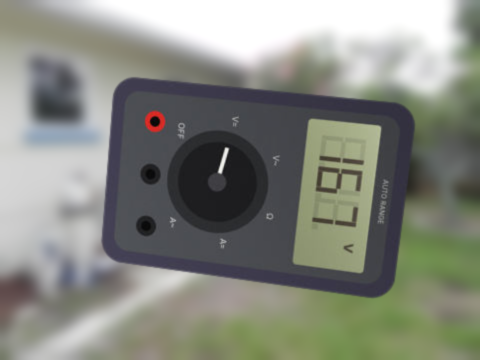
**167** V
